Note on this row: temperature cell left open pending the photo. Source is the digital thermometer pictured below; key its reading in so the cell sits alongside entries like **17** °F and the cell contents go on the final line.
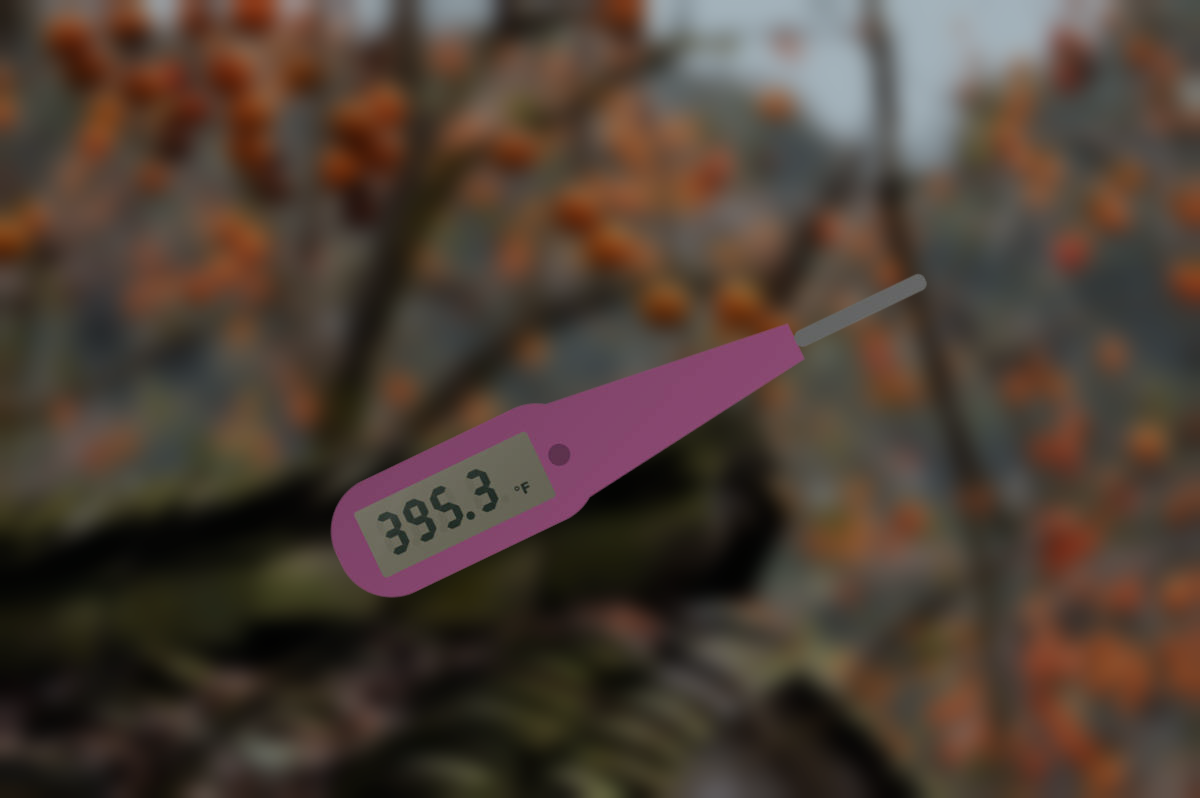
**395.3** °F
